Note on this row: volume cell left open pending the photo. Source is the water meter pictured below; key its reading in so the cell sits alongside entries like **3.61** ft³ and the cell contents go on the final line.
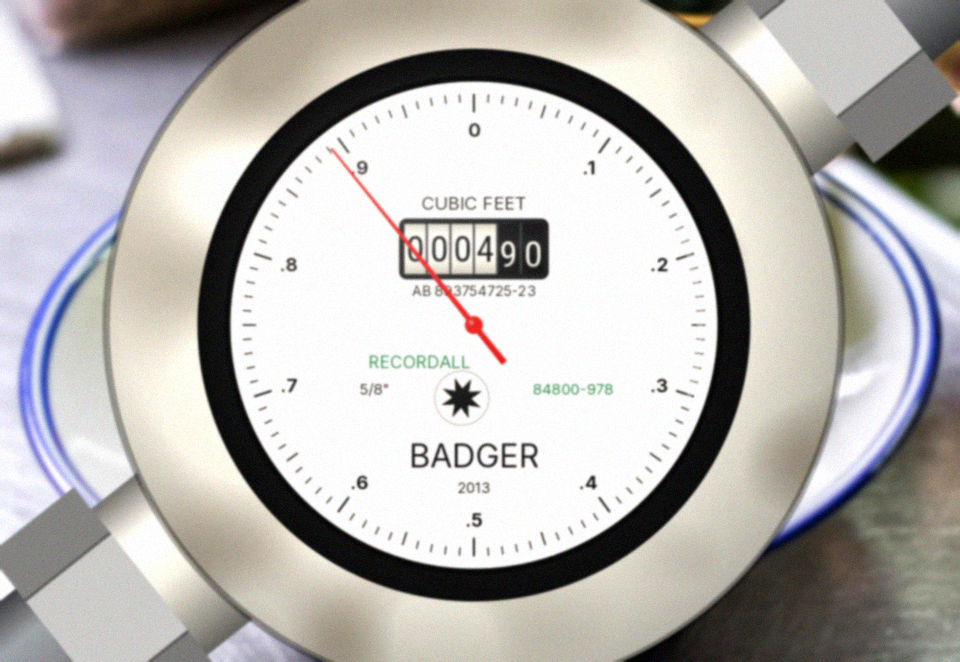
**489.89** ft³
